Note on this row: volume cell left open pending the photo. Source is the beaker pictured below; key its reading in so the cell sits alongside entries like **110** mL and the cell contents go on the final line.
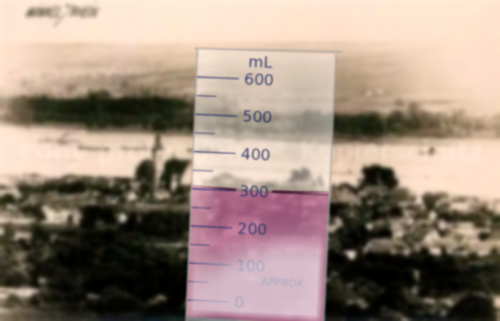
**300** mL
